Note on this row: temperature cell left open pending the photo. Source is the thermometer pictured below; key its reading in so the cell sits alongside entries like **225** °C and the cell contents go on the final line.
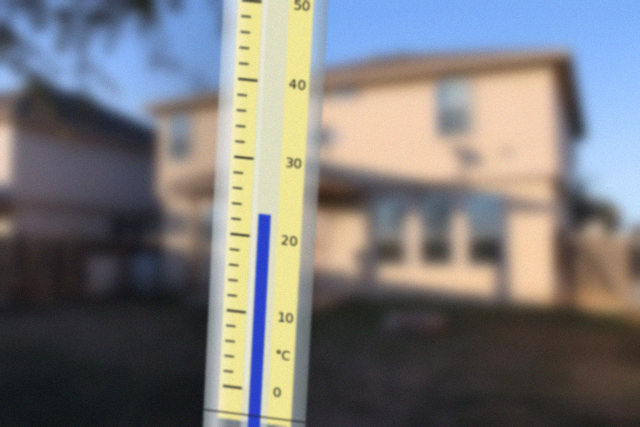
**23** °C
